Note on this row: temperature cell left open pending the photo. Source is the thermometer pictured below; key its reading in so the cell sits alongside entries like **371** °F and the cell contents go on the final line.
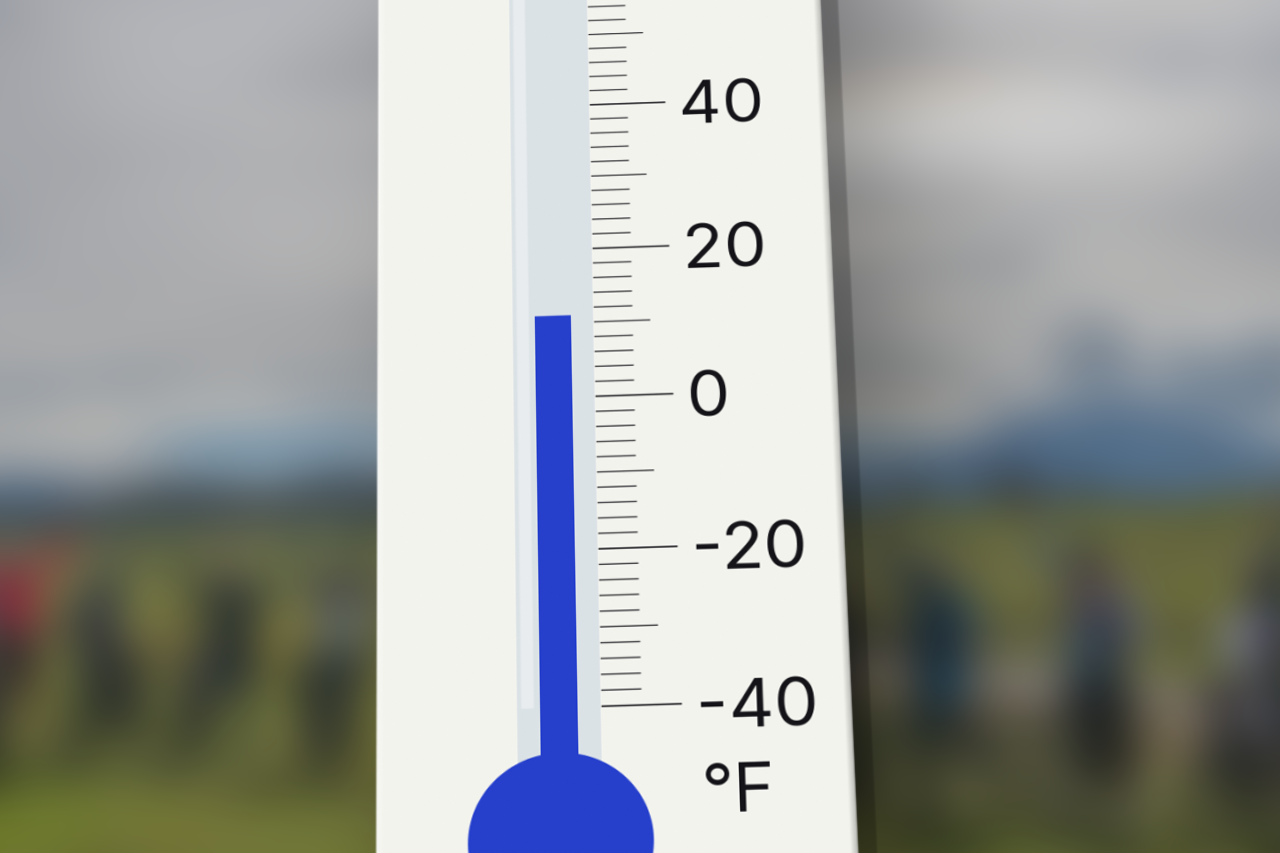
**11** °F
